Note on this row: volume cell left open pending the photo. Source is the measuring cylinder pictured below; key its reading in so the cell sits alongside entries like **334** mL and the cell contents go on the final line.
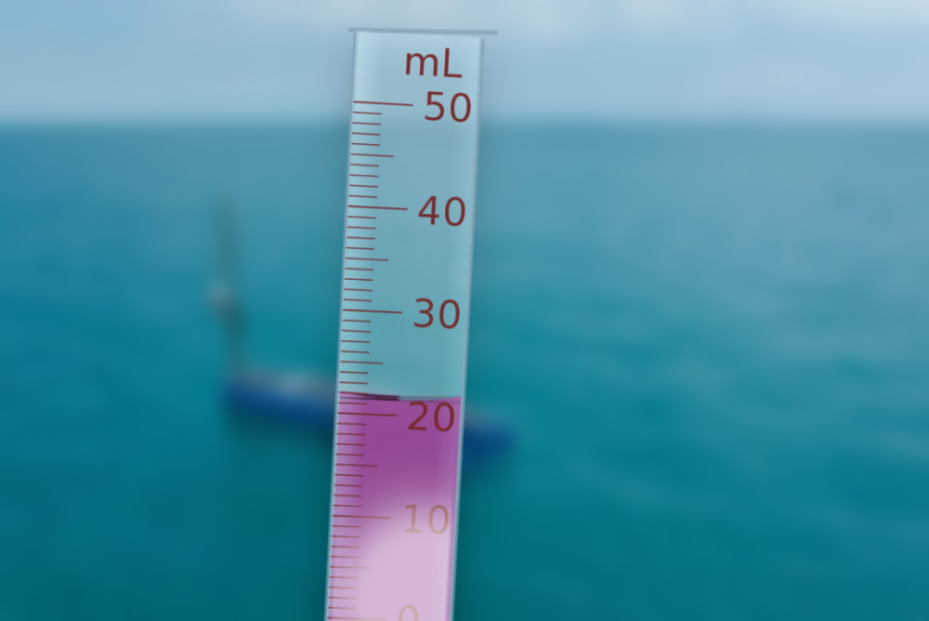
**21.5** mL
